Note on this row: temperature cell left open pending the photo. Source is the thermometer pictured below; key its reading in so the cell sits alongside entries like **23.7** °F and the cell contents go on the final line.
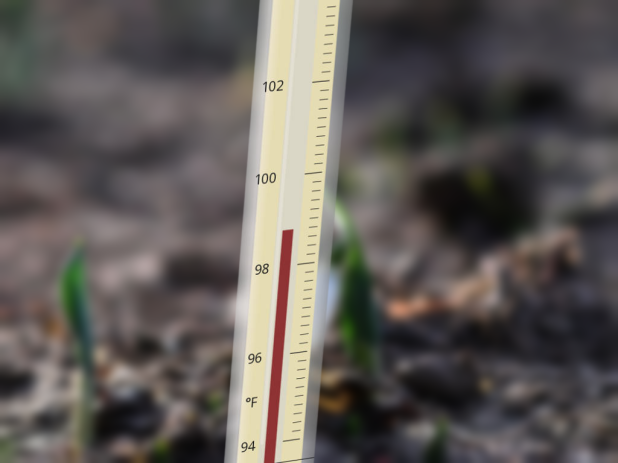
**98.8** °F
